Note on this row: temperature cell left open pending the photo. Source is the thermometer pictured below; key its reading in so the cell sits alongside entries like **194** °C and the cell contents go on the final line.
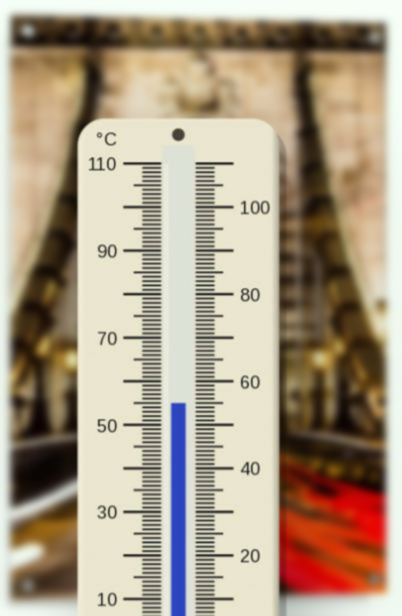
**55** °C
